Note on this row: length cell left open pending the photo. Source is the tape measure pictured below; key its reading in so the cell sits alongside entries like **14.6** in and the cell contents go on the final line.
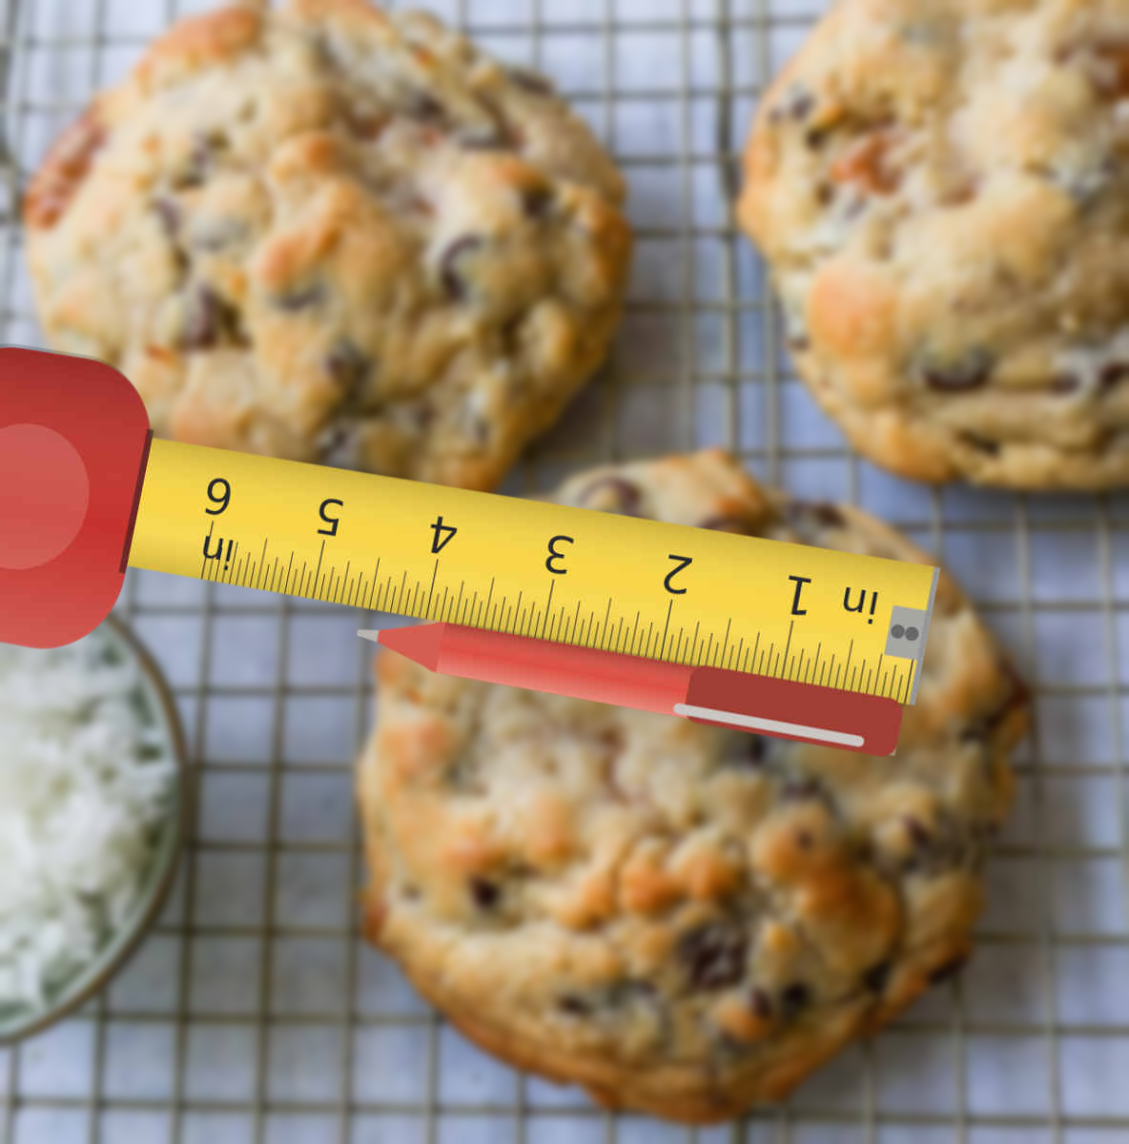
**4.5625** in
